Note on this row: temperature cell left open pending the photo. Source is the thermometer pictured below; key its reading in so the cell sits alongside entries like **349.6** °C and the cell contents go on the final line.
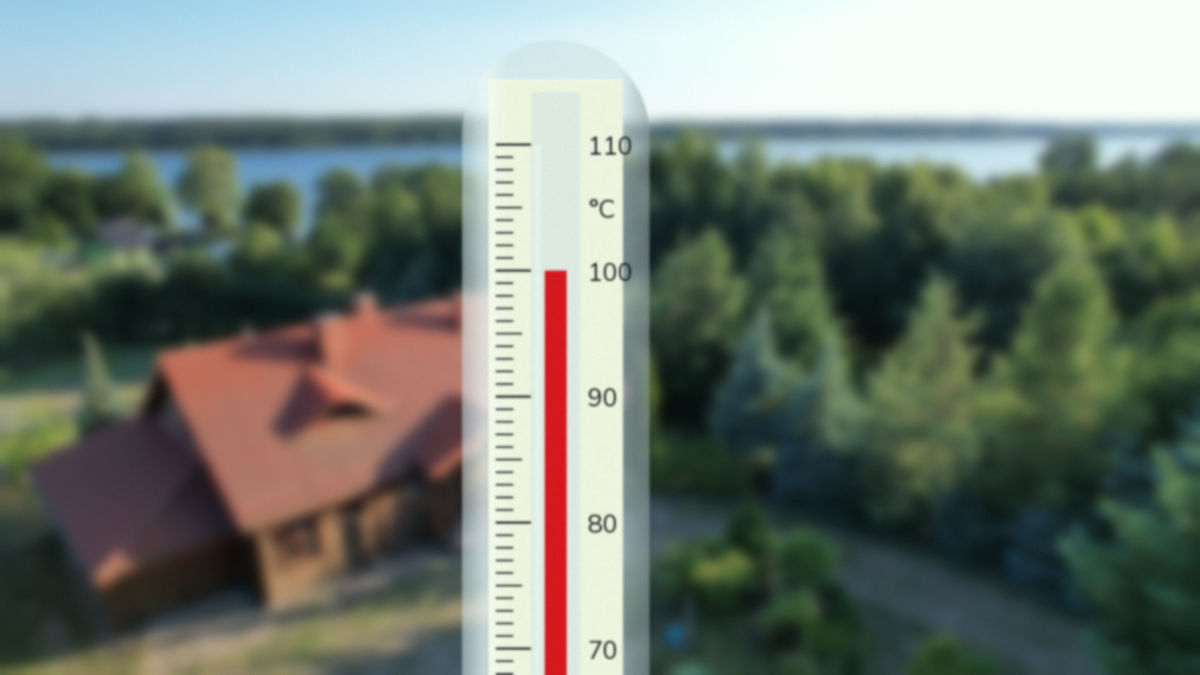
**100** °C
